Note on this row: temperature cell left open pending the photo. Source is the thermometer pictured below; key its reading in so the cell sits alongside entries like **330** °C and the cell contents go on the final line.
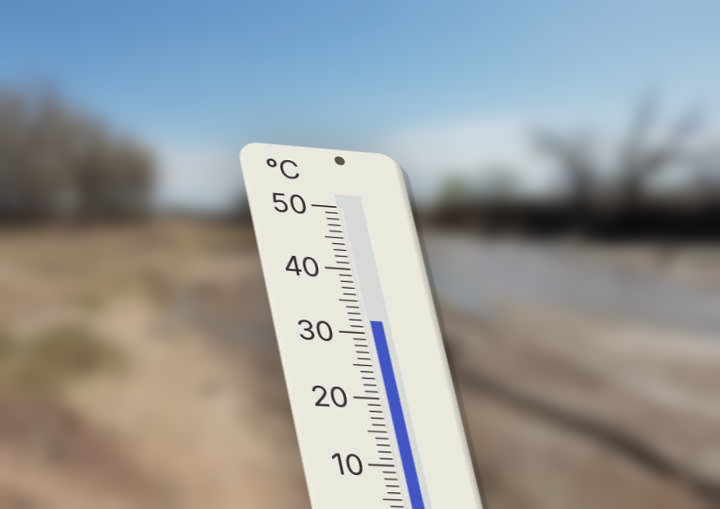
**32** °C
